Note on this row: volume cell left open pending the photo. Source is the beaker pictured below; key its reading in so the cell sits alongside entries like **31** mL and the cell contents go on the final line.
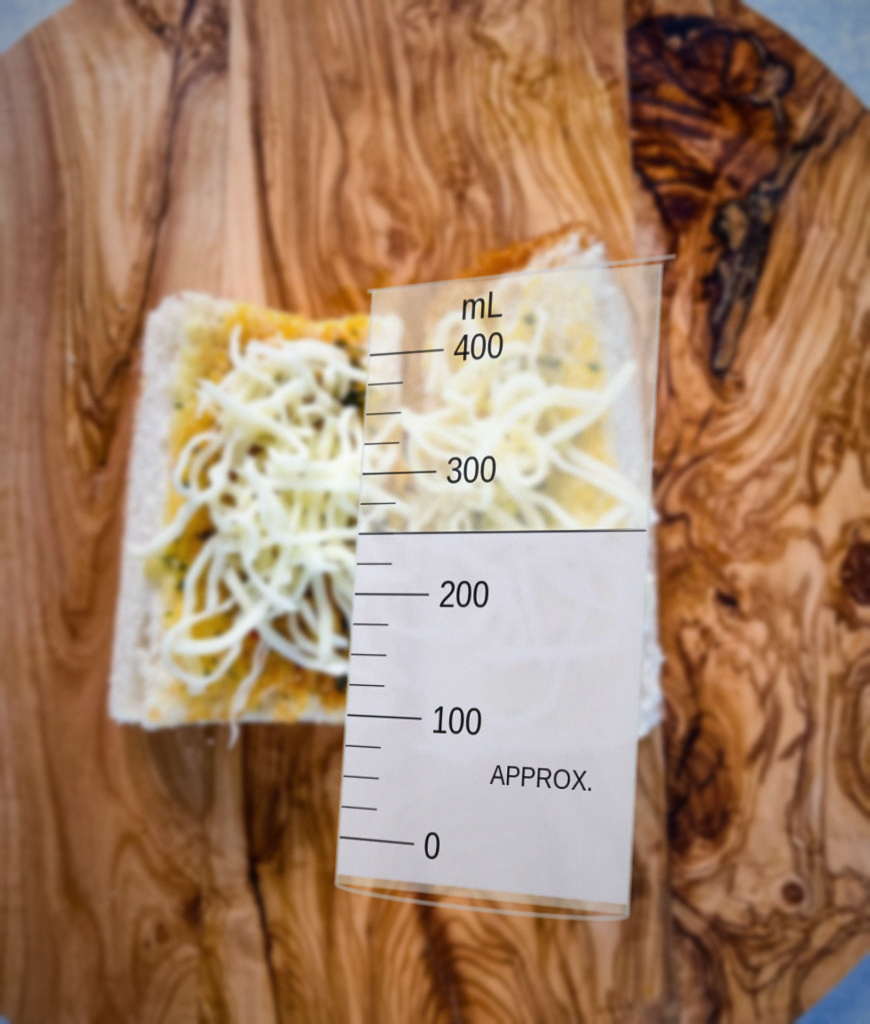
**250** mL
